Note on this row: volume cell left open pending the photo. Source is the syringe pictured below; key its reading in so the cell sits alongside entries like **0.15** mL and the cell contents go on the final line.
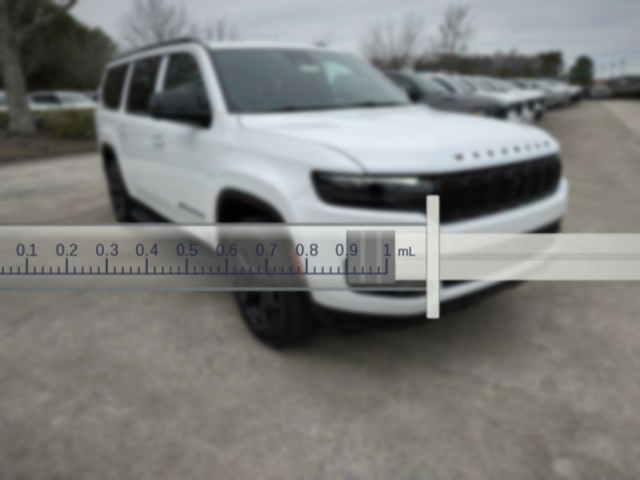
**0.9** mL
